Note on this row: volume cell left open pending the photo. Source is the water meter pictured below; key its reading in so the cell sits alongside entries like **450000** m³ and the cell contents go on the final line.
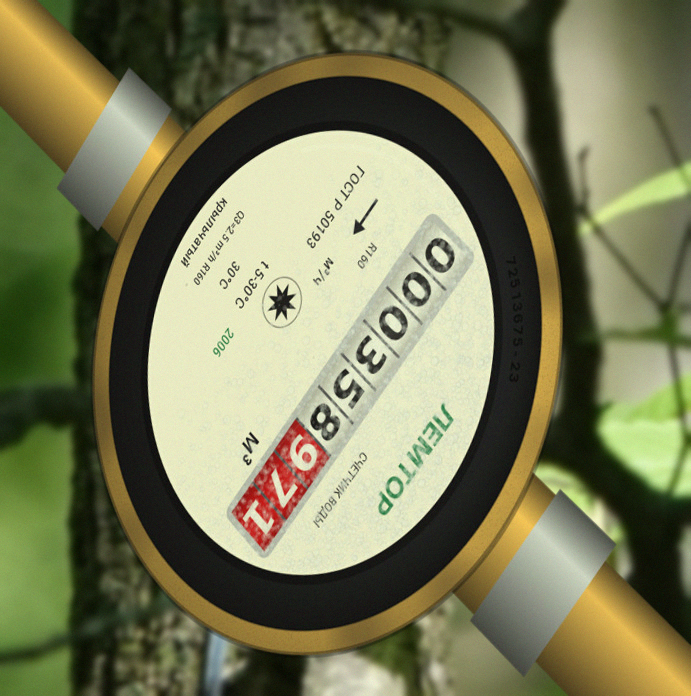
**358.971** m³
